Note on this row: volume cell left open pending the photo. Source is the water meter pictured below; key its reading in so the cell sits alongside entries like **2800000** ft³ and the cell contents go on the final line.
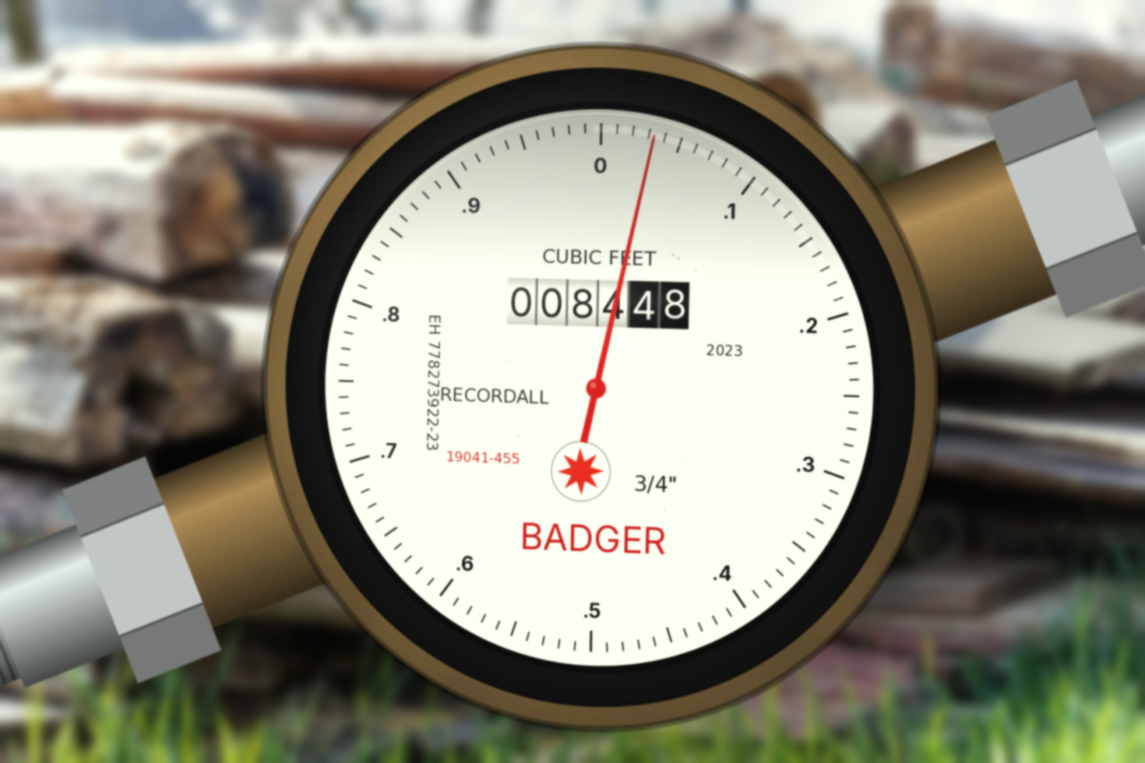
**8448.03** ft³
